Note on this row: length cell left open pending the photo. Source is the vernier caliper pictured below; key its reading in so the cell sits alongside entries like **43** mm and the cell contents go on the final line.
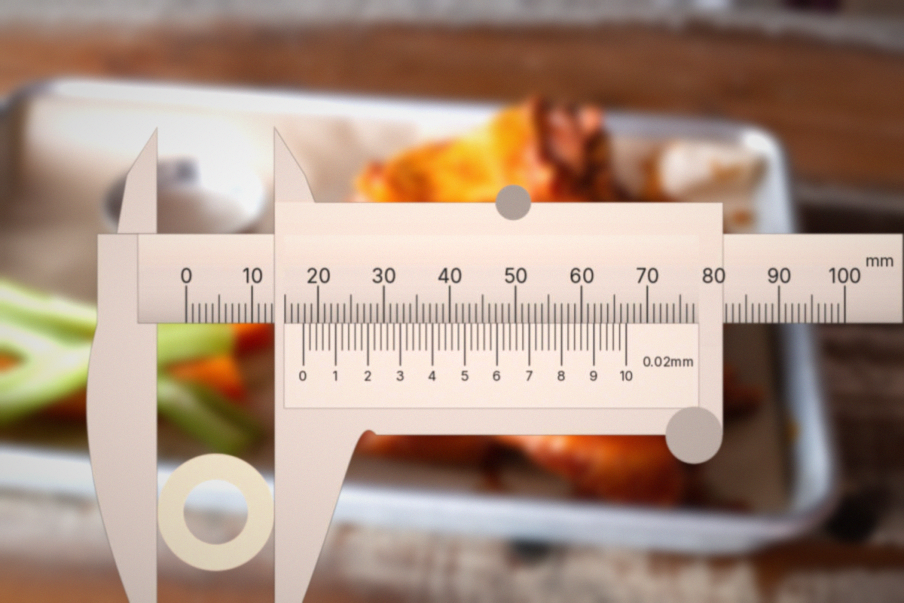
**17.8** mm
